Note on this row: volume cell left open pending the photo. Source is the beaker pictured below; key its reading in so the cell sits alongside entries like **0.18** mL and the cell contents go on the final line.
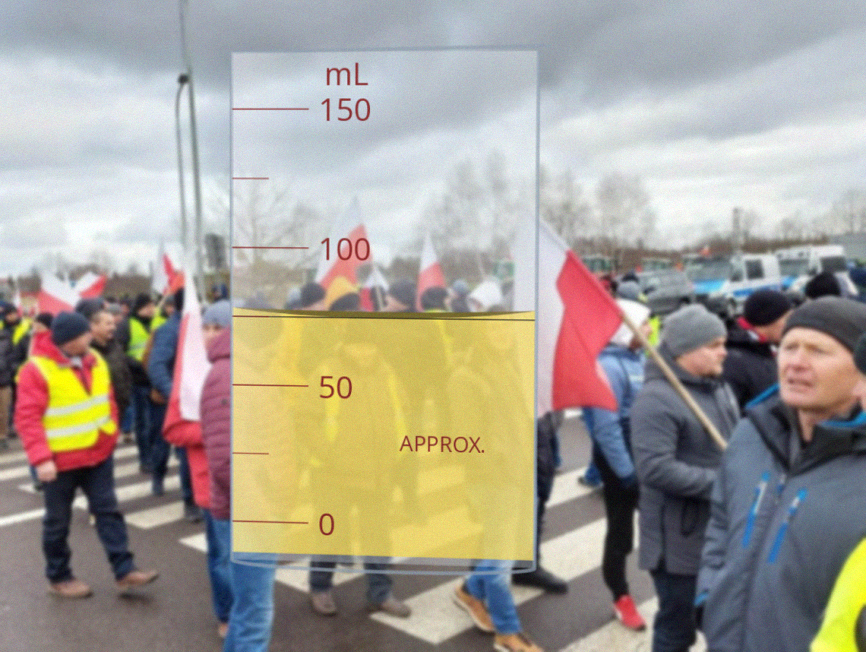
**75** mL
